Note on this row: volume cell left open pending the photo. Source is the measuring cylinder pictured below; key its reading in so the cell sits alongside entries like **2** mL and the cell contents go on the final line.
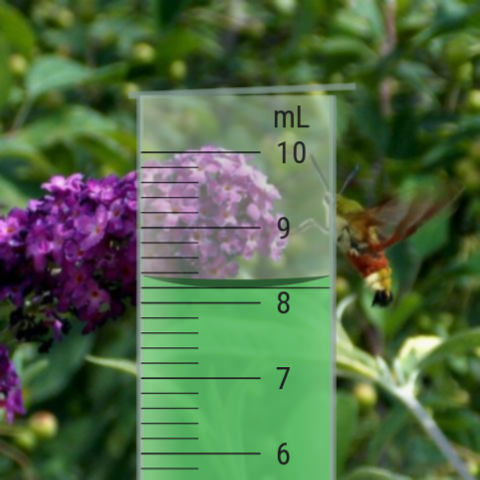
**8.2** mL
